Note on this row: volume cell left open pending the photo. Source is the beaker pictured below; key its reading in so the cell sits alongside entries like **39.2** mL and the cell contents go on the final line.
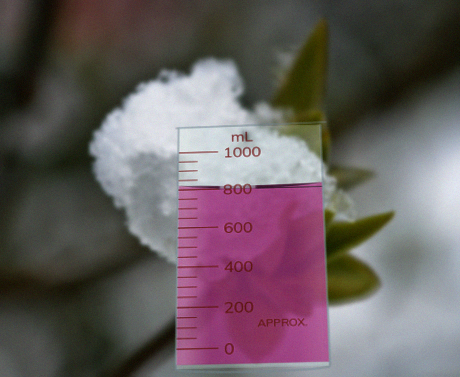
**800** mL
